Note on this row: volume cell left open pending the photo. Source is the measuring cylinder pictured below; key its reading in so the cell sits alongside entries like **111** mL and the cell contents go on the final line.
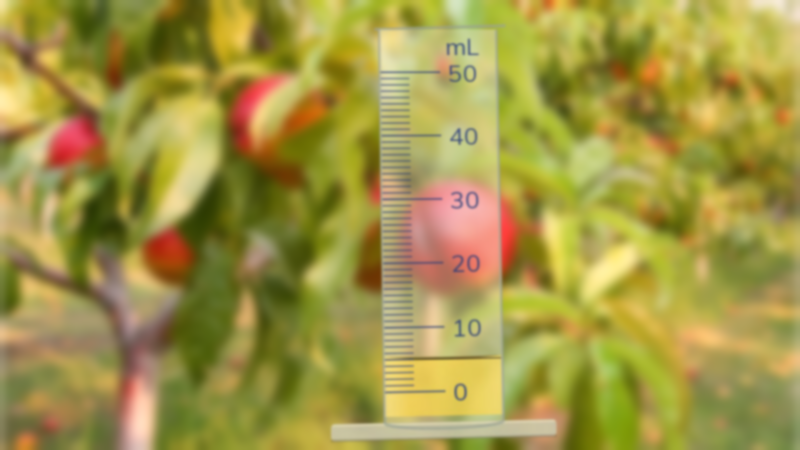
**5** mL
